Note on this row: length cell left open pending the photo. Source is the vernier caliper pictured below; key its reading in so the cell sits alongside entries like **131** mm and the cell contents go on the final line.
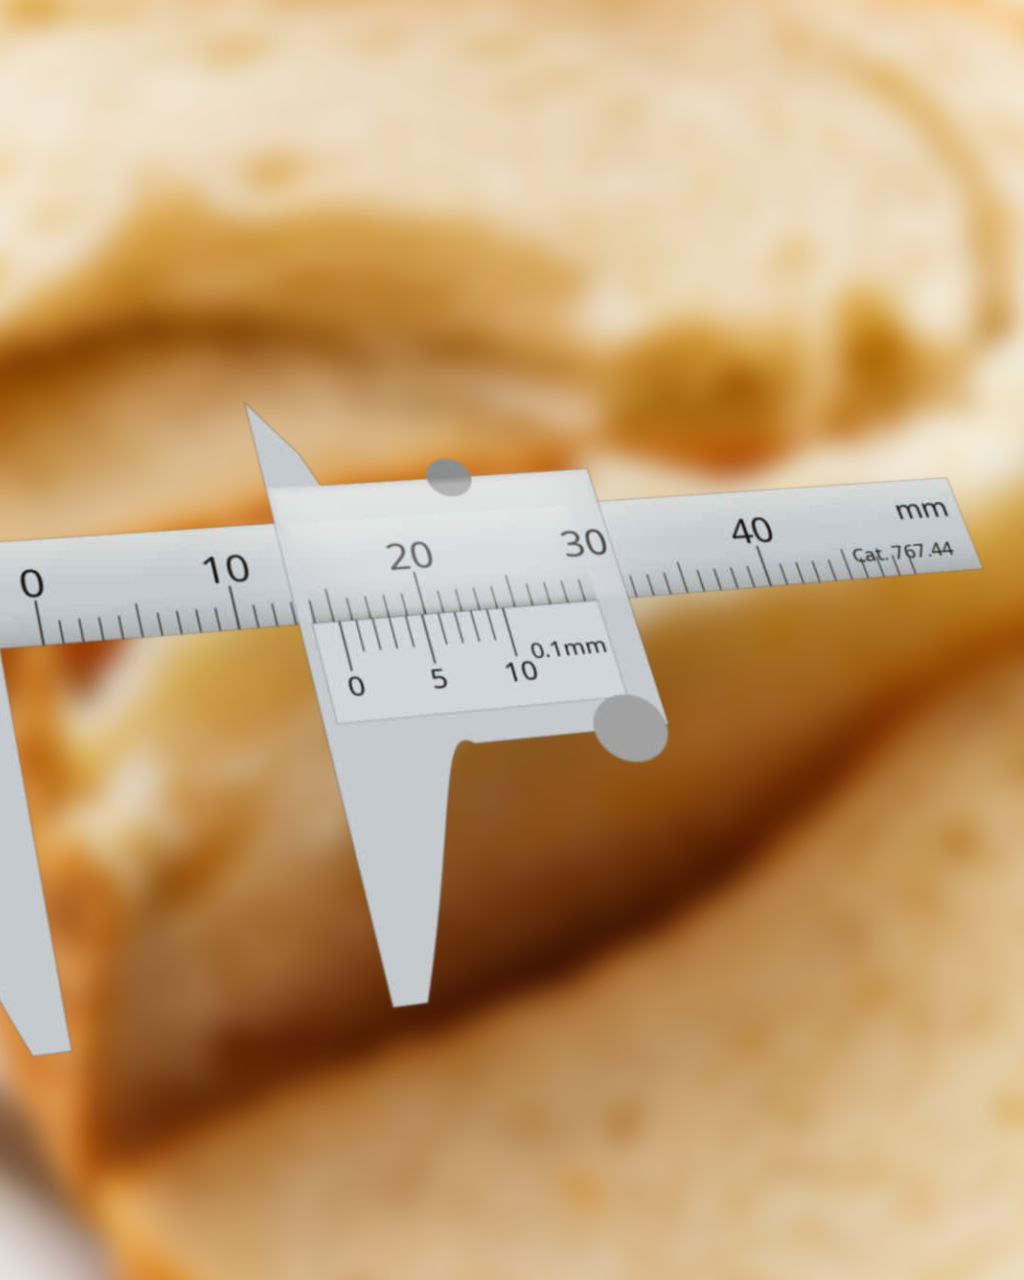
**15.3** mm
